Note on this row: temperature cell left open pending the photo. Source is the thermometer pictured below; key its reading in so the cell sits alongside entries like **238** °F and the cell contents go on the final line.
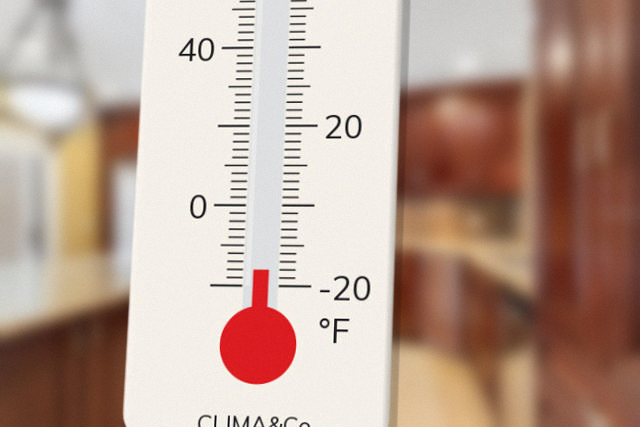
**-16** °F
